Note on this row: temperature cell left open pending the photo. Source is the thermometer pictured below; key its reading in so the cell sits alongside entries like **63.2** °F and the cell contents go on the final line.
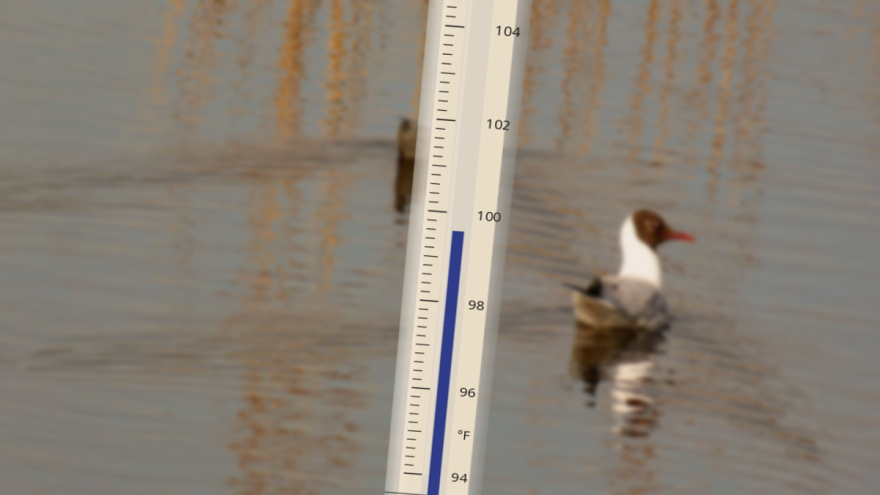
**99.6** °F
